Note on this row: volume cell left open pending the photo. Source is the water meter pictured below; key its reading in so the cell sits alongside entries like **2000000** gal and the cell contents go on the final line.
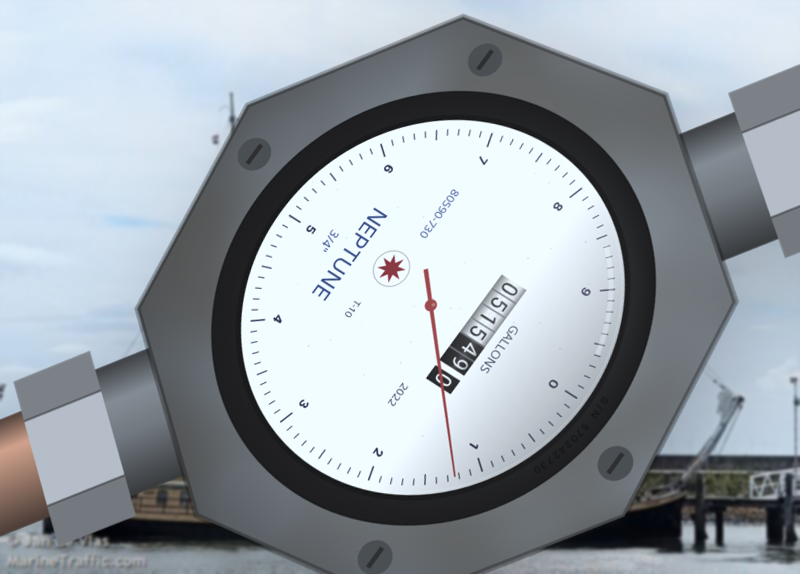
**515491.2** gal
